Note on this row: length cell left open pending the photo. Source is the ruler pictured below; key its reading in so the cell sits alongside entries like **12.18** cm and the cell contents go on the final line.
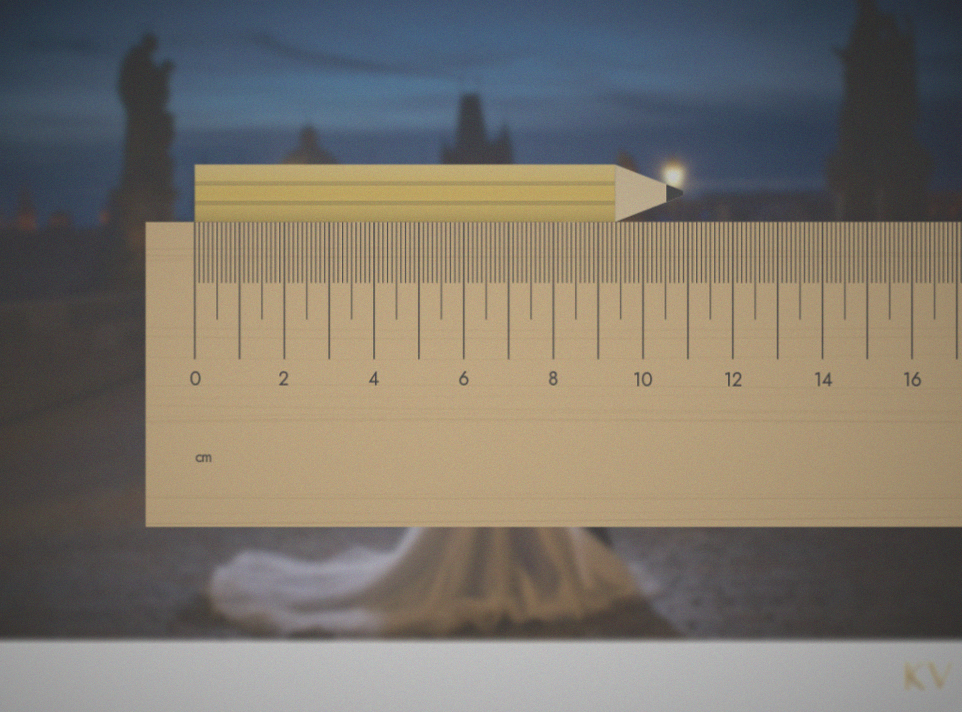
**10.9** cm
